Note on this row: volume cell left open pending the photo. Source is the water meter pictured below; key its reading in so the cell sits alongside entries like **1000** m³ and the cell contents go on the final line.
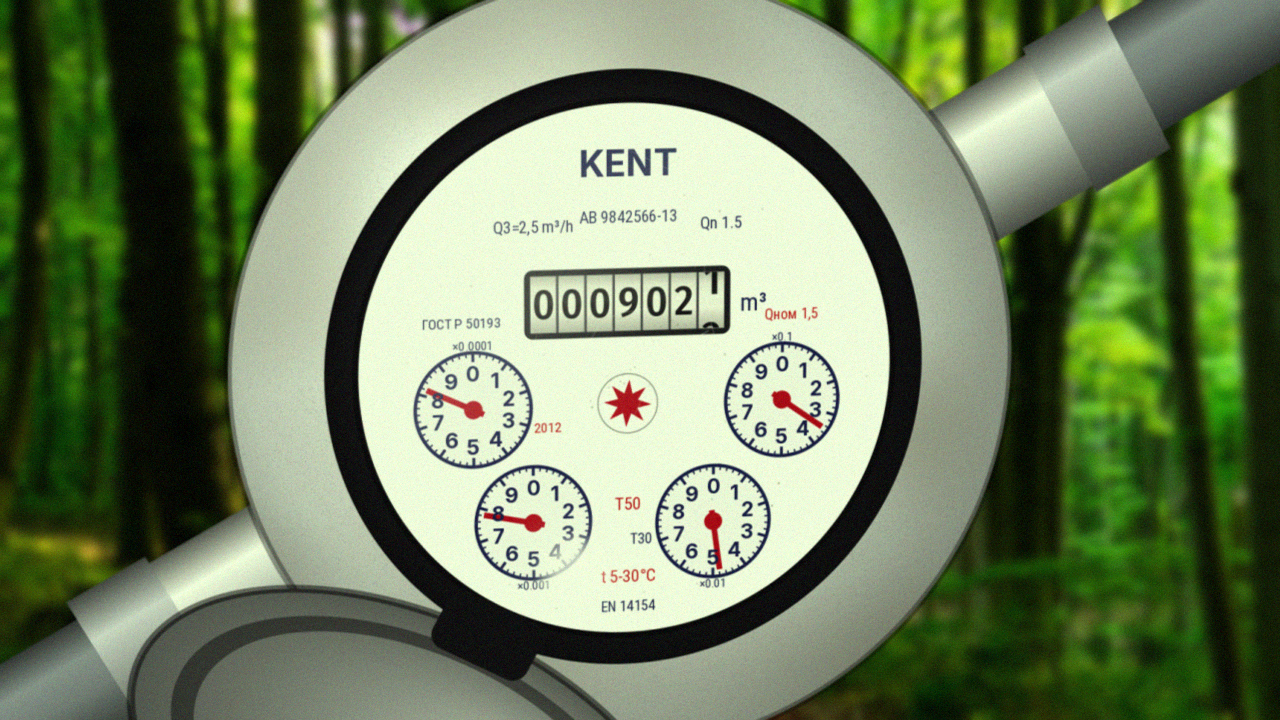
**9021.3478** m³
